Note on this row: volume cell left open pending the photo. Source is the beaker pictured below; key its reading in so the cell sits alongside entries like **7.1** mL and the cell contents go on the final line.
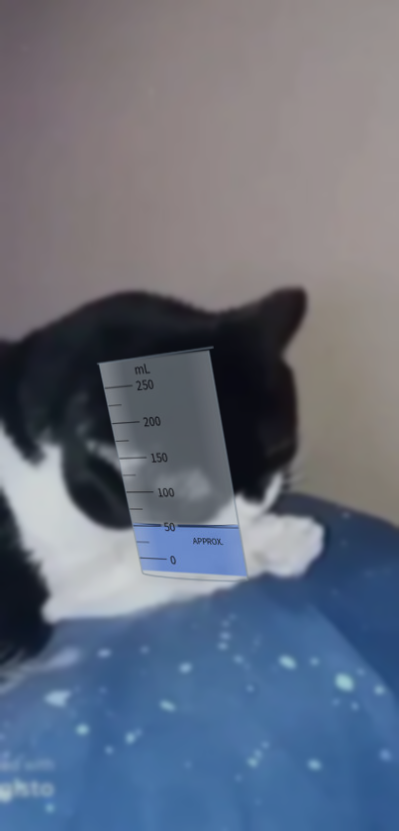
**50** mL
